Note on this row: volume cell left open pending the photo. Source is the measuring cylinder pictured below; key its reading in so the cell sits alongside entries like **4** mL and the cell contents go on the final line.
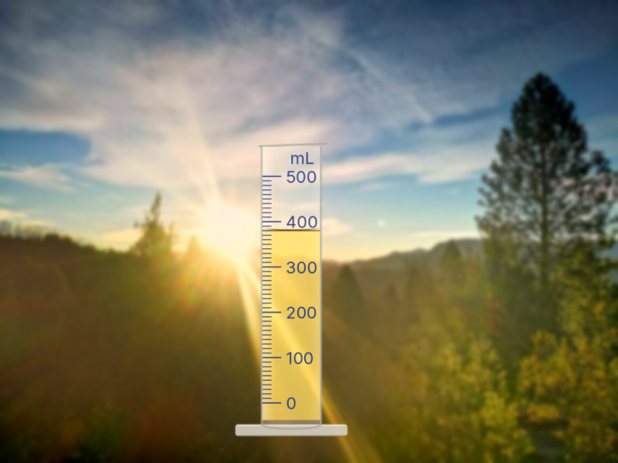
**380** mL
